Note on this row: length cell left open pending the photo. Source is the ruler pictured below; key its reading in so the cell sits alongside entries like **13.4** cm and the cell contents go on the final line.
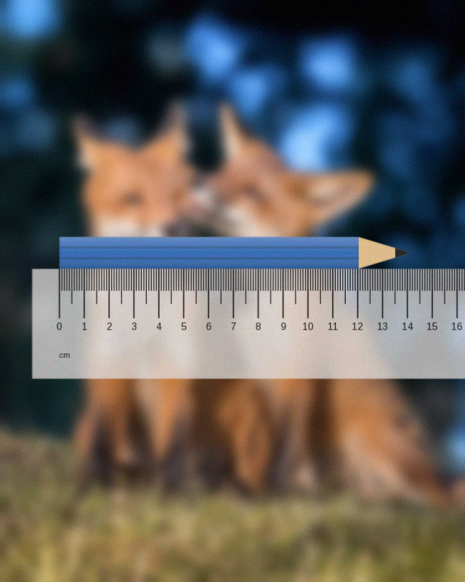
**14** cm
